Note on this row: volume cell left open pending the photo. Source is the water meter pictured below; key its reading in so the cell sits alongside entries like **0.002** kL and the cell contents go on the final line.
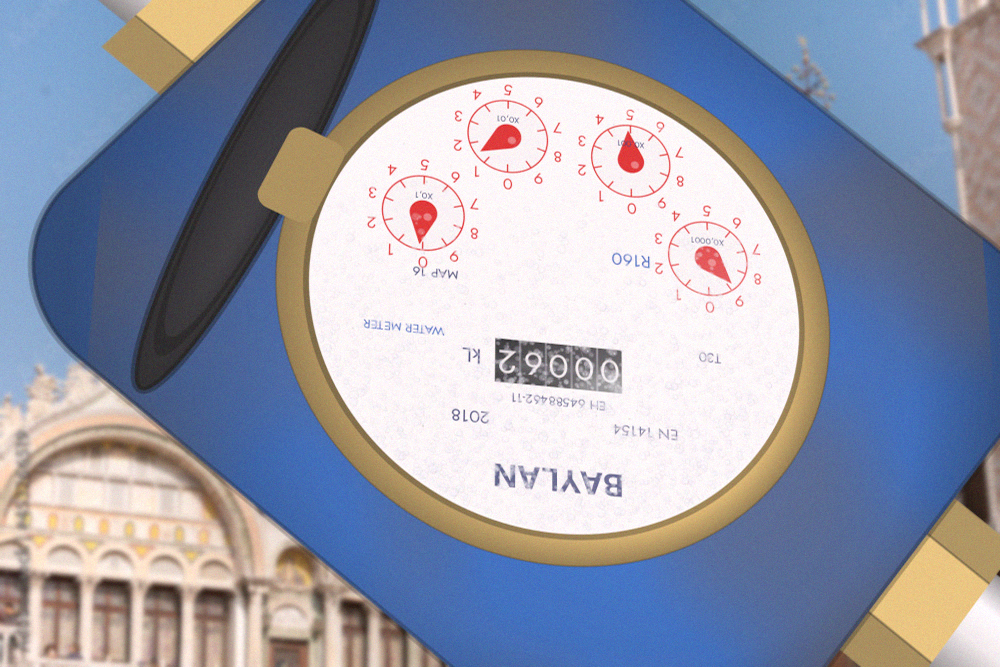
**62.0148** kL
